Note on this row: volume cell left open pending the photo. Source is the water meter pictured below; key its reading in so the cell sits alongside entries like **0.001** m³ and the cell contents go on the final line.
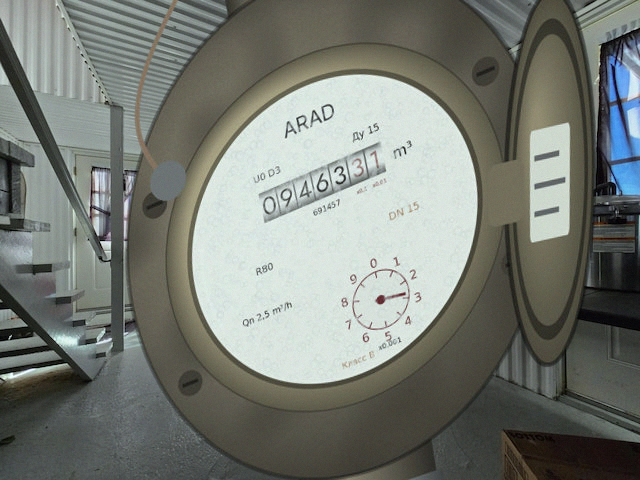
**9463.312** m³
